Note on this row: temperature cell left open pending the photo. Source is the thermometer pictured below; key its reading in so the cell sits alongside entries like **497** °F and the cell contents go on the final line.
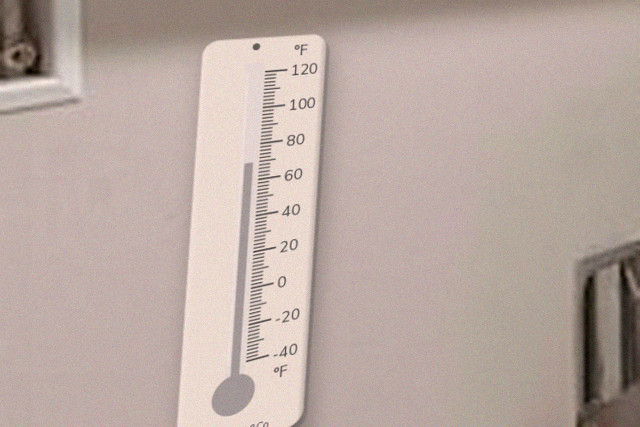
**70** °F
